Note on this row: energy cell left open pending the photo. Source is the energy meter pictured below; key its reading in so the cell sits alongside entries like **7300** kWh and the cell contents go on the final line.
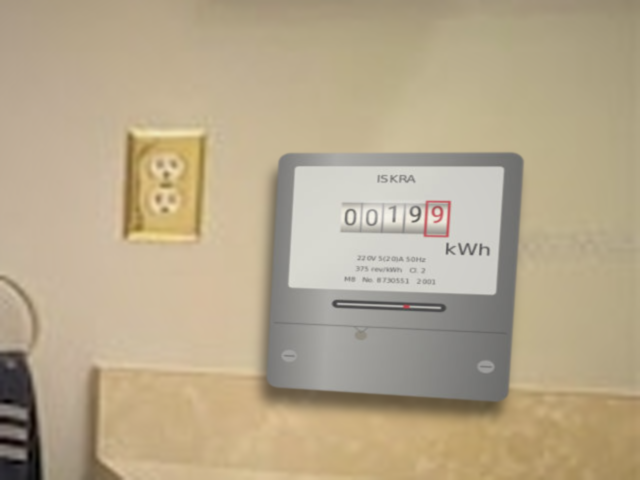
**19.9** kWh
